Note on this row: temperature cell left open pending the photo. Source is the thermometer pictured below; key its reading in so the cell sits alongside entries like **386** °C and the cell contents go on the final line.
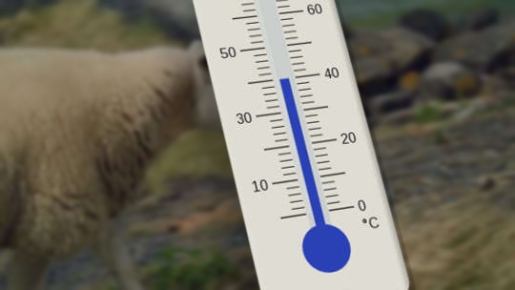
**40** °C
